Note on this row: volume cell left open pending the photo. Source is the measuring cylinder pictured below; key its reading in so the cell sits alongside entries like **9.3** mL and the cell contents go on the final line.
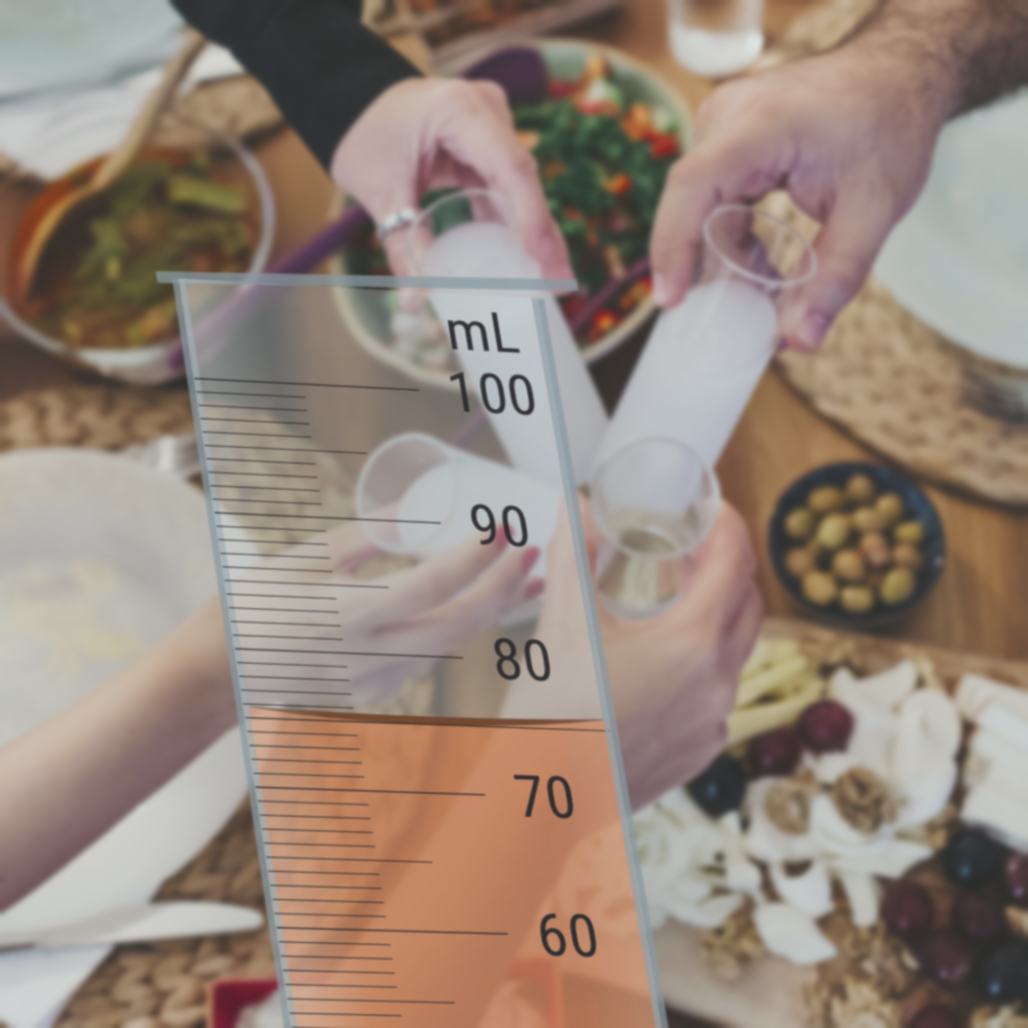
**75** mL
